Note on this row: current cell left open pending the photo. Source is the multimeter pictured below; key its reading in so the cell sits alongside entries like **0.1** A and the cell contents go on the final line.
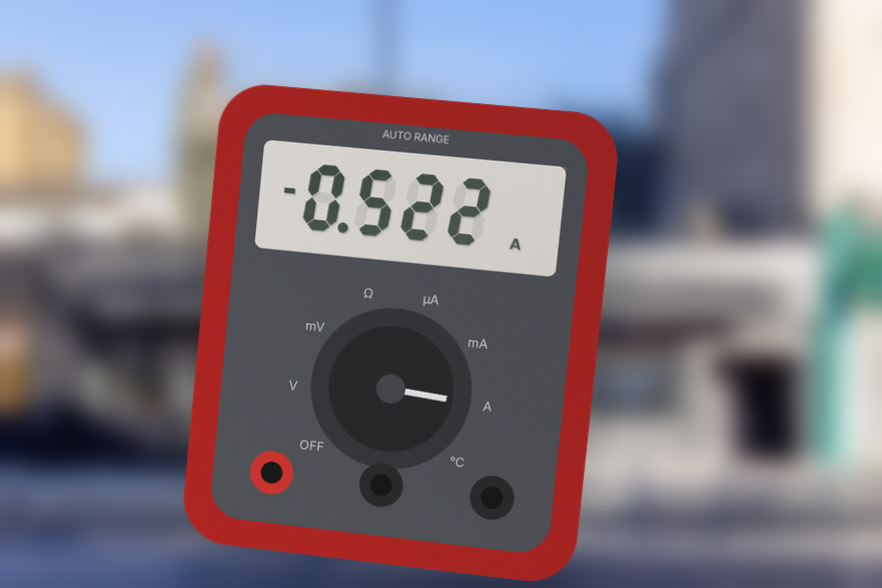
**-0.522** A
